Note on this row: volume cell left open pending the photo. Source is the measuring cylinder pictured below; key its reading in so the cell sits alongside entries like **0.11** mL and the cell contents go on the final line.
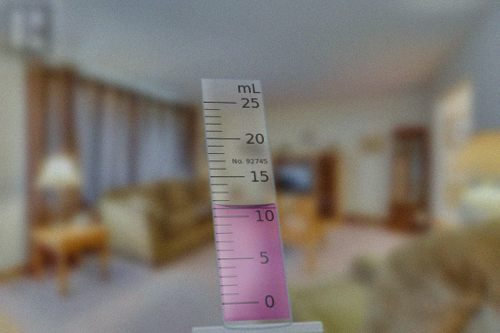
**11** mL
